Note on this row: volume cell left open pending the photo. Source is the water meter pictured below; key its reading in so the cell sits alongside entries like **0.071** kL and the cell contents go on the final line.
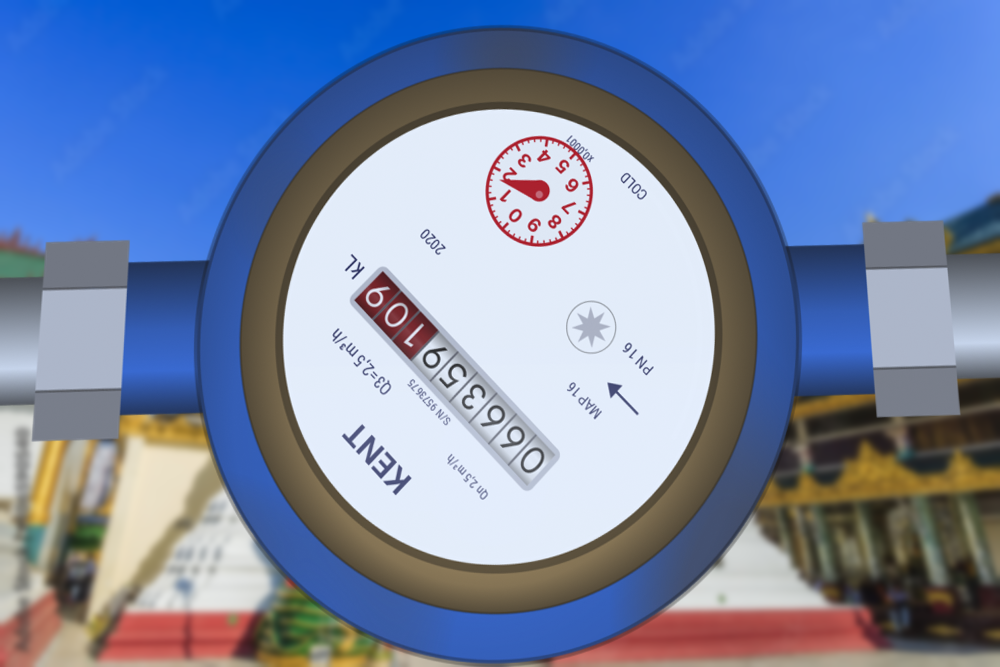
**66359.1091** kL
